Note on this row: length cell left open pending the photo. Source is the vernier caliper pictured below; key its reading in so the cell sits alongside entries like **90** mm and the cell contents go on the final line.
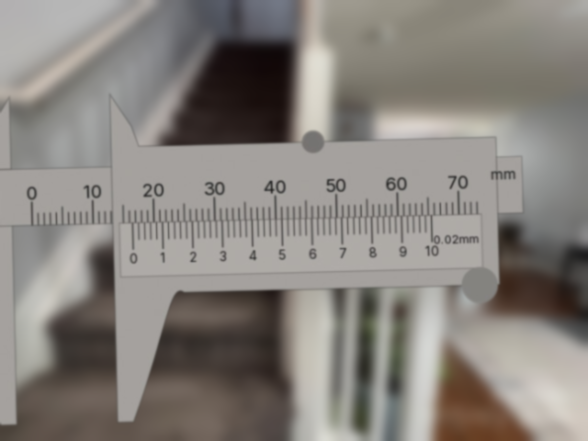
**16.5** mm
